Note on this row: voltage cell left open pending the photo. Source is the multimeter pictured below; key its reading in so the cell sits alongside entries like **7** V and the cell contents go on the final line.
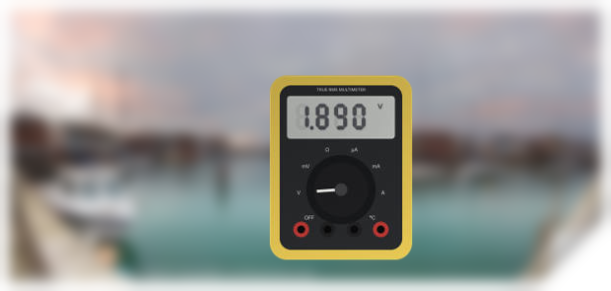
**1.890** V
